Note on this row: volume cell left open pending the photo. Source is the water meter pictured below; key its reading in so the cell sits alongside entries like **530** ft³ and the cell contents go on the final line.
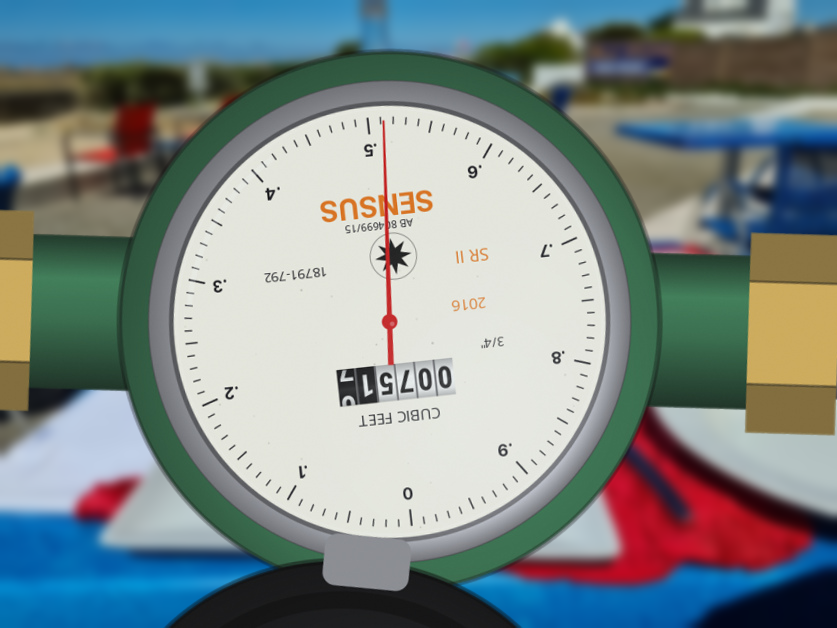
**7516.51** ft³
